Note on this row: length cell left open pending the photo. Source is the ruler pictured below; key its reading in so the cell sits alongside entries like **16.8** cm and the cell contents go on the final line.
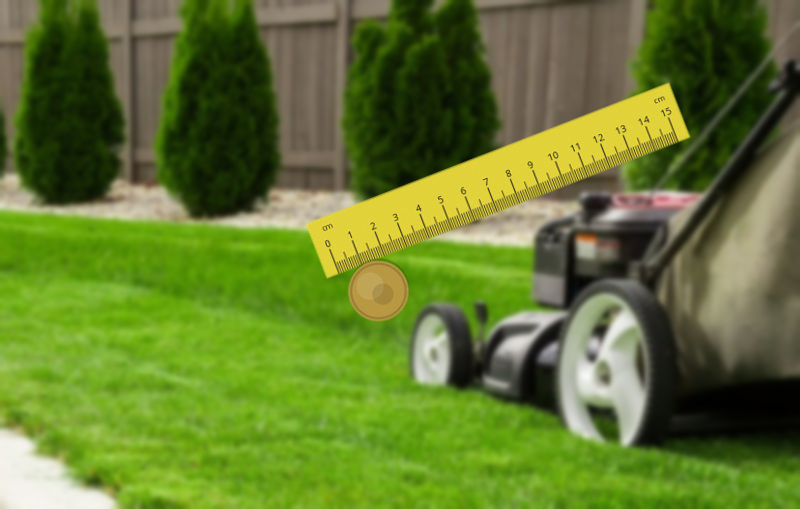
**2.5** cm
